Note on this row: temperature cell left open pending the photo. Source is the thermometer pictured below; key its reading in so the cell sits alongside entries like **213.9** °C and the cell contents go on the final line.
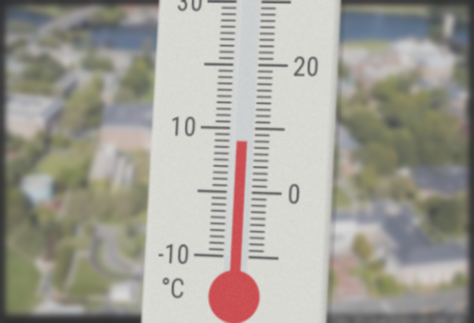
**8** °C
